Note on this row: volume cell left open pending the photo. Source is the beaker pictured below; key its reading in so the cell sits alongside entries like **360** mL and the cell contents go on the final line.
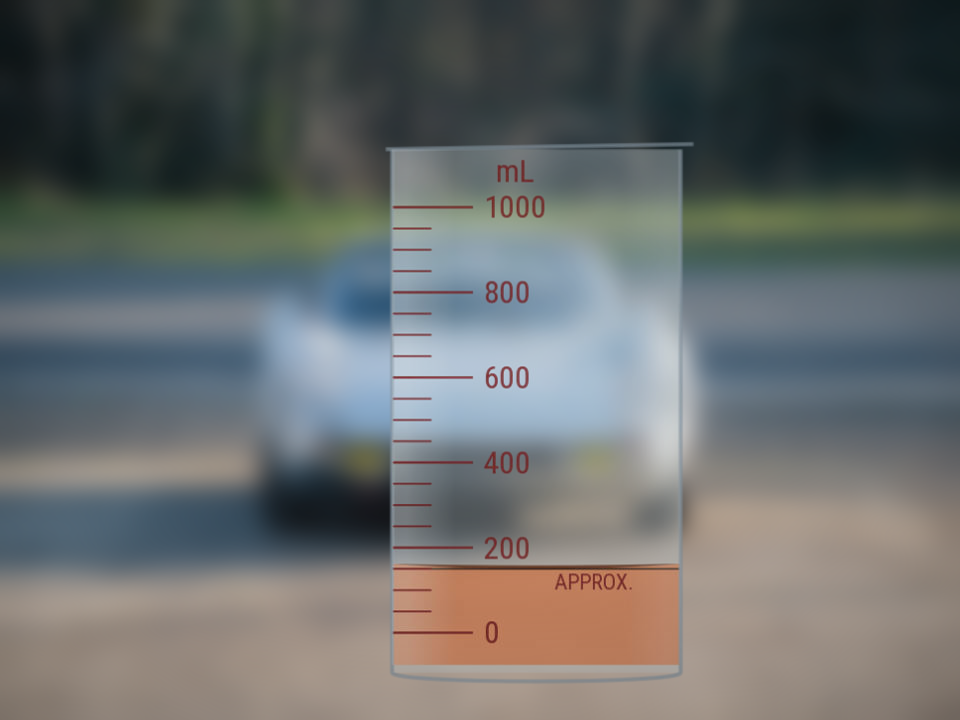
**150** mL
